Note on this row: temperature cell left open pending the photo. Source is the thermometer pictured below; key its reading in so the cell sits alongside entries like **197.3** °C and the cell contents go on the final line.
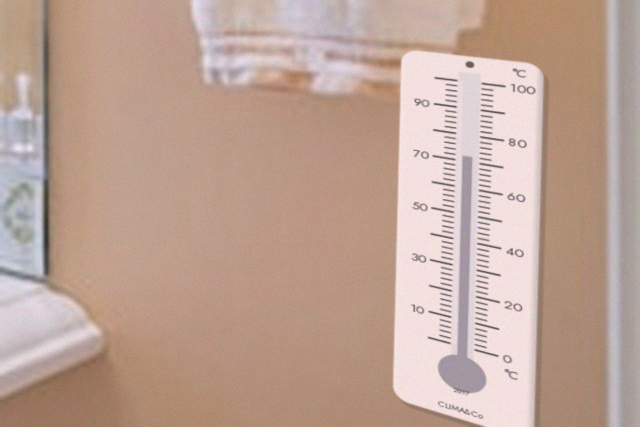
**72** °C
